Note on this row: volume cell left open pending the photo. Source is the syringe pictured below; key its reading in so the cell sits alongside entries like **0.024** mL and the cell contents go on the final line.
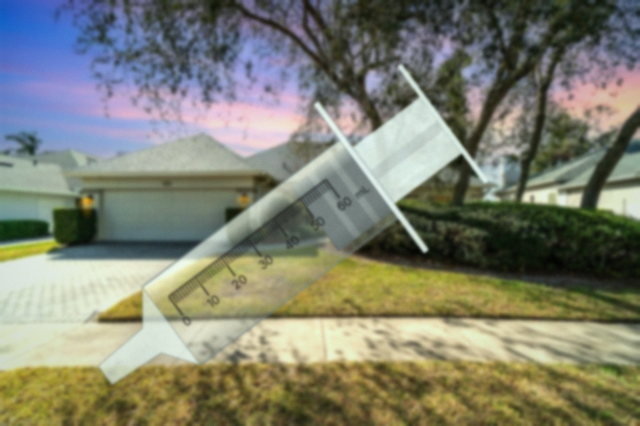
**50** mL
